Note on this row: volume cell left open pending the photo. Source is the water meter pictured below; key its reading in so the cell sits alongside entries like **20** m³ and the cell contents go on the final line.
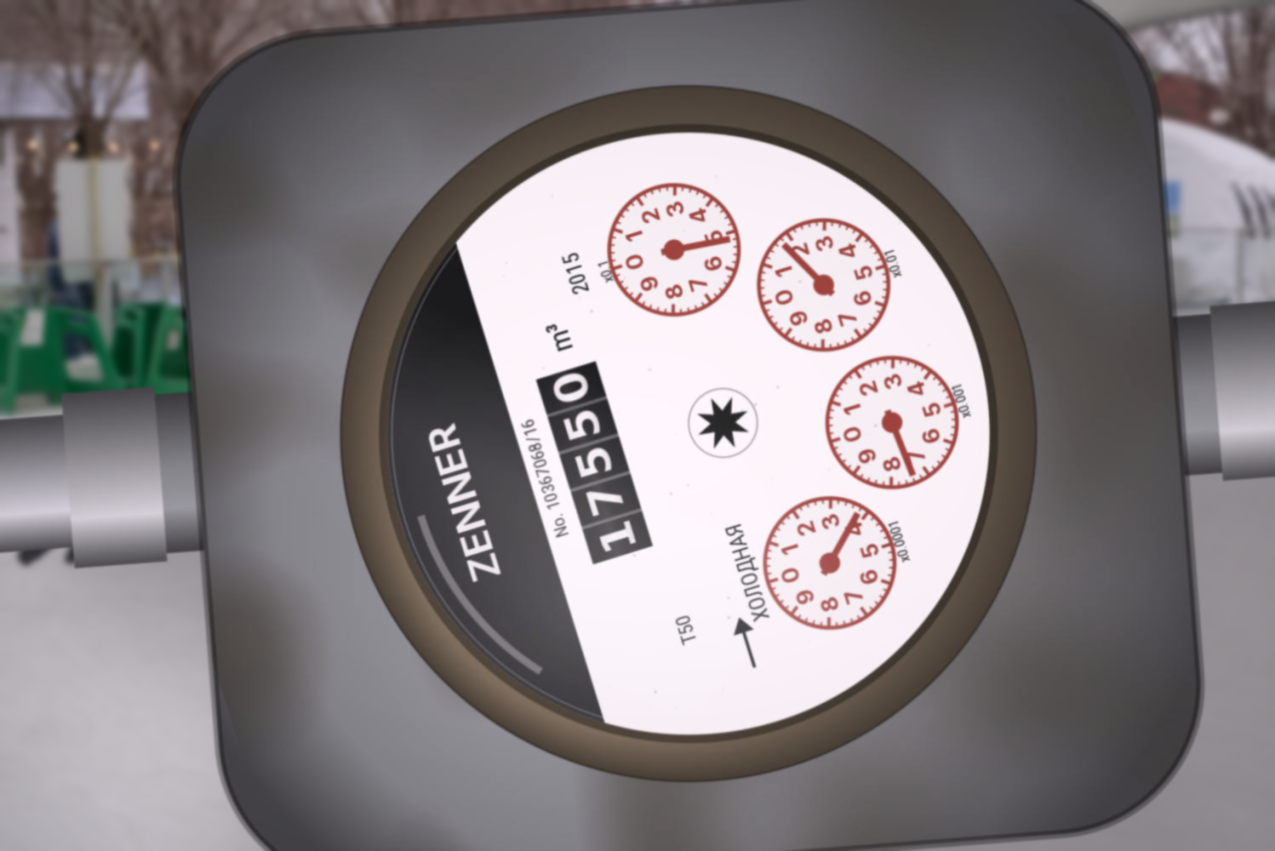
**17550.5173** m³
